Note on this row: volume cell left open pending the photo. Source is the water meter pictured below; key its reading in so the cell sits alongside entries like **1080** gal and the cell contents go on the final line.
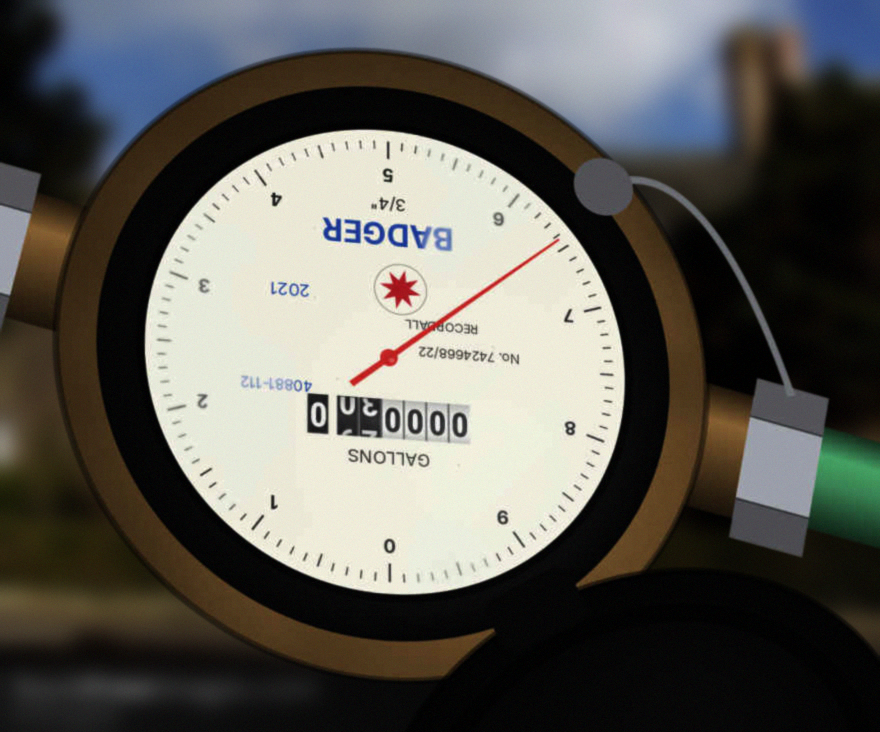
**296.4** gal
